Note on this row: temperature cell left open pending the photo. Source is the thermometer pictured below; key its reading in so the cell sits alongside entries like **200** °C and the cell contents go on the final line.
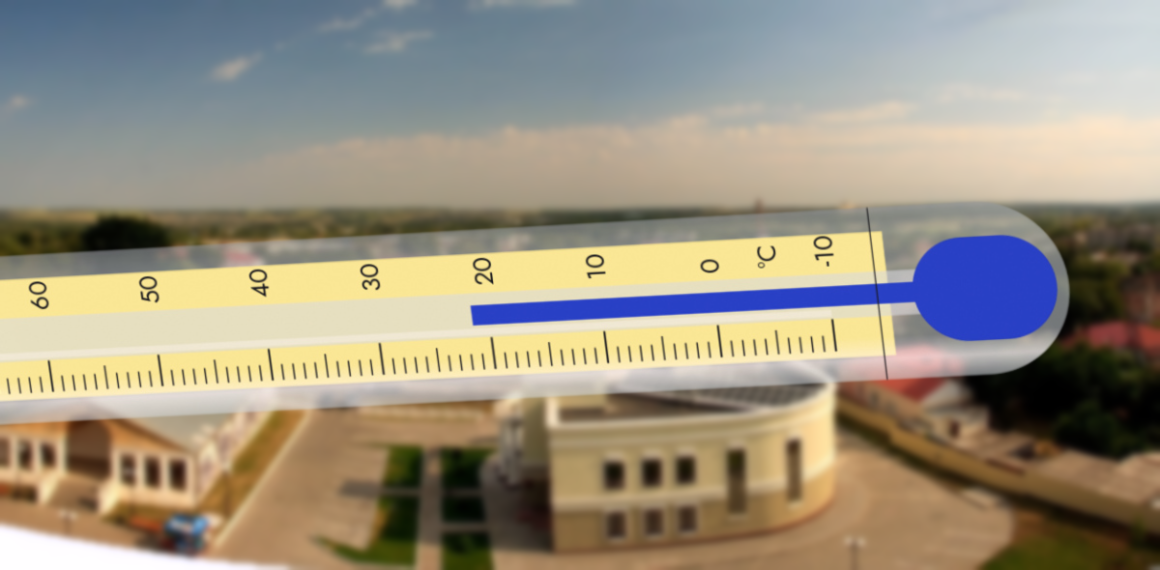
**21.5** °C
